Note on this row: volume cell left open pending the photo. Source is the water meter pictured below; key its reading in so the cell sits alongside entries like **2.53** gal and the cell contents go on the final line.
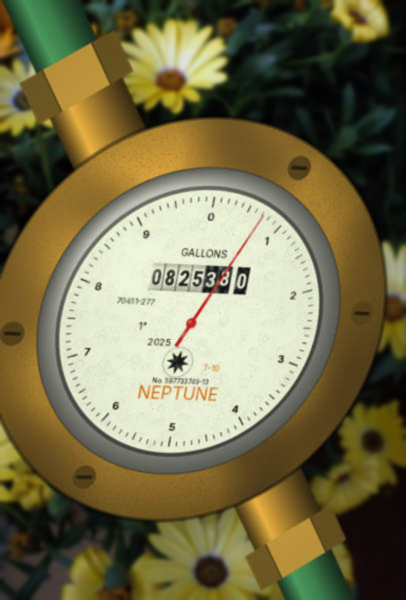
**825380.7** gal
